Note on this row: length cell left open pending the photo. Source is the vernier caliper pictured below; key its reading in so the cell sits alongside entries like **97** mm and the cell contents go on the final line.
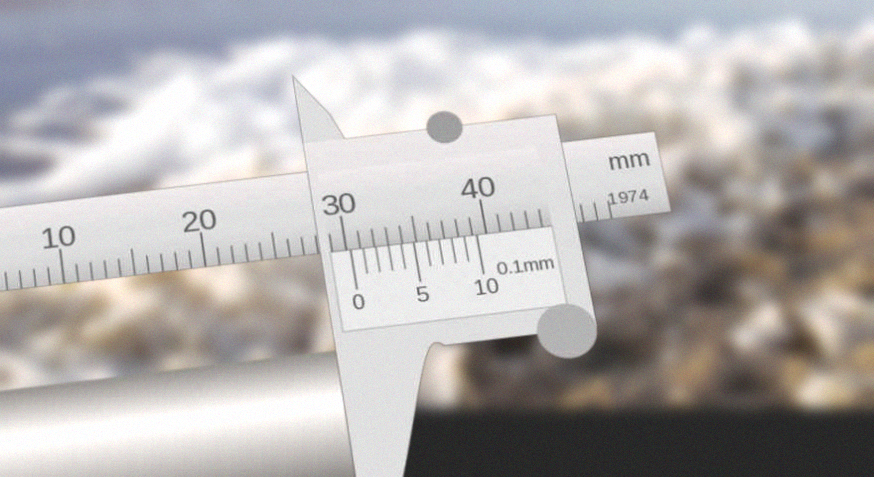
**30.3** mm
